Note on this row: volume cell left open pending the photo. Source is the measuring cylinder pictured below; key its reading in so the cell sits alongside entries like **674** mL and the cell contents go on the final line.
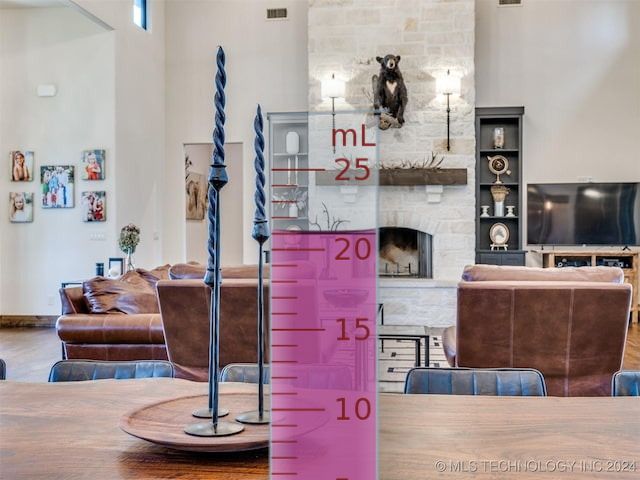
**21** mL
